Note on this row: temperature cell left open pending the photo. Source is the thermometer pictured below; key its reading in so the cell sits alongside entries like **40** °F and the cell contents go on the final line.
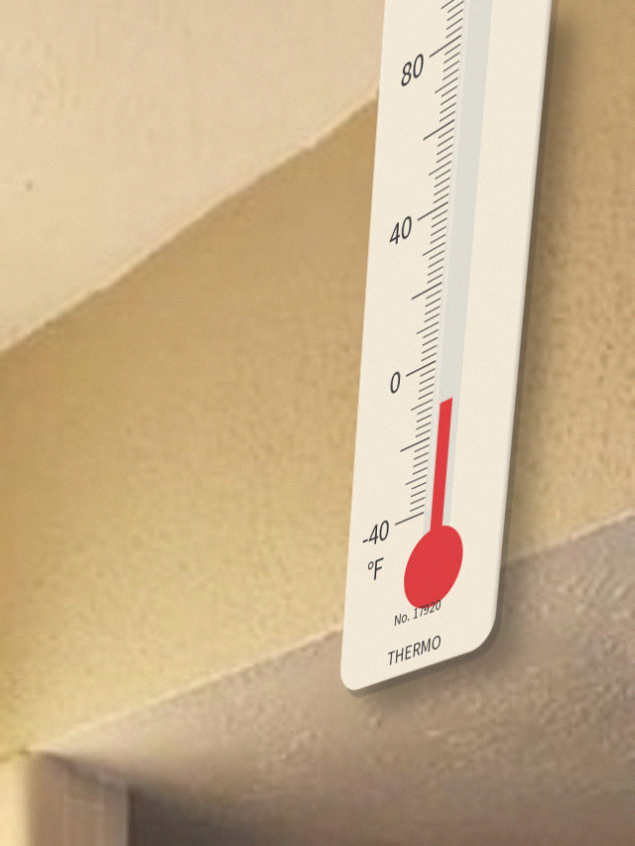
**-12** °F
